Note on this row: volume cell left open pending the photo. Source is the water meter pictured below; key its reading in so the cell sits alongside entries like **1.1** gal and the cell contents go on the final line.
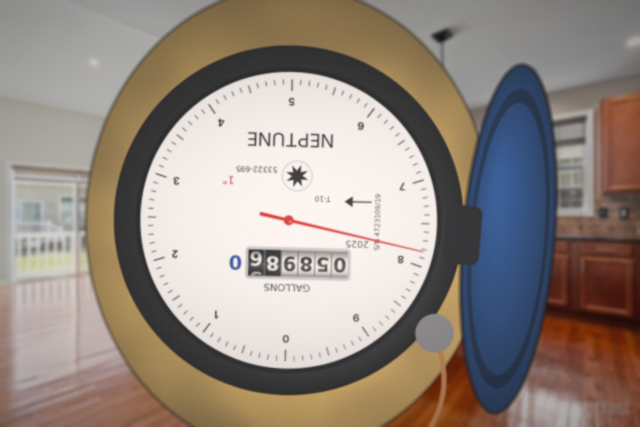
**589857.8** gal
